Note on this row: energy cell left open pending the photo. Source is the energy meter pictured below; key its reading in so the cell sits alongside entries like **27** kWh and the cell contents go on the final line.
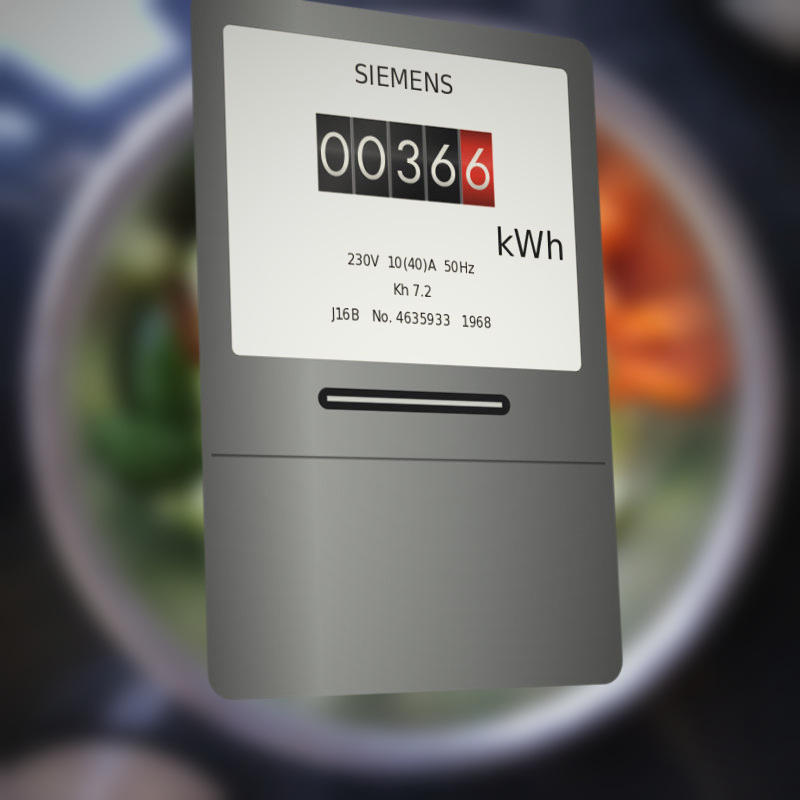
**36.6** kWh
